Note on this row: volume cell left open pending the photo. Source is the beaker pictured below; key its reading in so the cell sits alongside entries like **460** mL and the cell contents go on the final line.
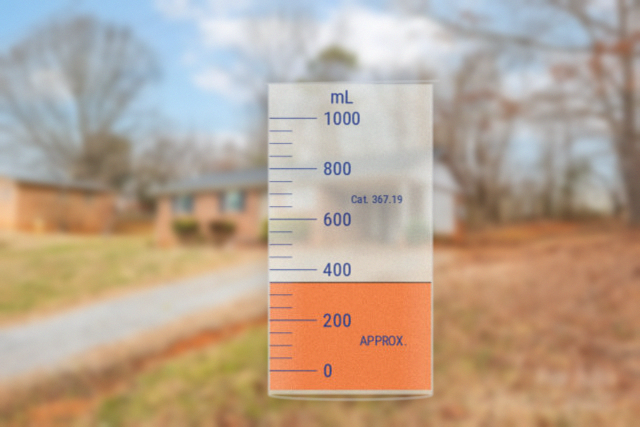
**350** mL
